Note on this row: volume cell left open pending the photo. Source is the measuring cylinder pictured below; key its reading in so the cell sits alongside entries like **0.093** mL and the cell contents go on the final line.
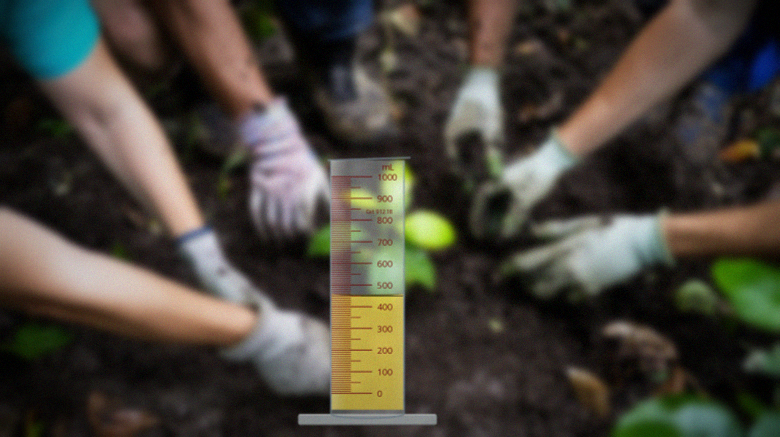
**450** mL
